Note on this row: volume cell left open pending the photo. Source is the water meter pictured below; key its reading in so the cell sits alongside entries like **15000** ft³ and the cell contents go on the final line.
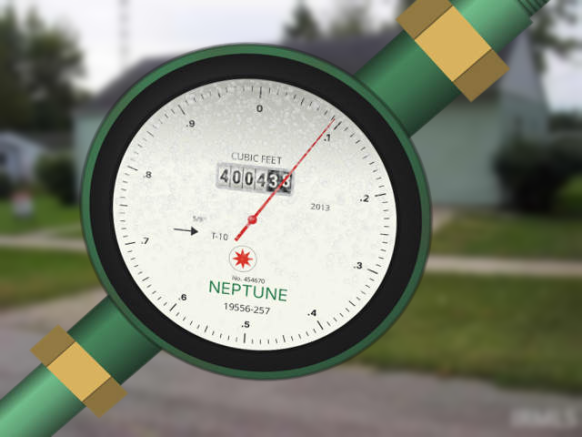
**400438.09** ft³
